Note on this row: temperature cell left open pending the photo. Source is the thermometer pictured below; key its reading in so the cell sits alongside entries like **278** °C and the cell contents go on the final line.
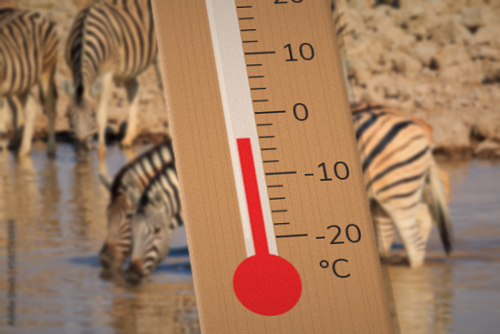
**-4** °C
